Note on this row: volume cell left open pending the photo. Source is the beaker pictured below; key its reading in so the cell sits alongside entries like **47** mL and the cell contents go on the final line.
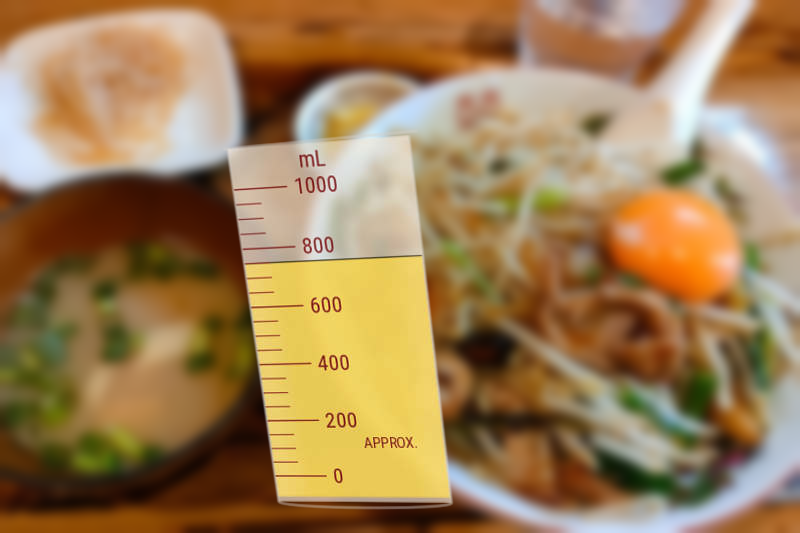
**750** mL
